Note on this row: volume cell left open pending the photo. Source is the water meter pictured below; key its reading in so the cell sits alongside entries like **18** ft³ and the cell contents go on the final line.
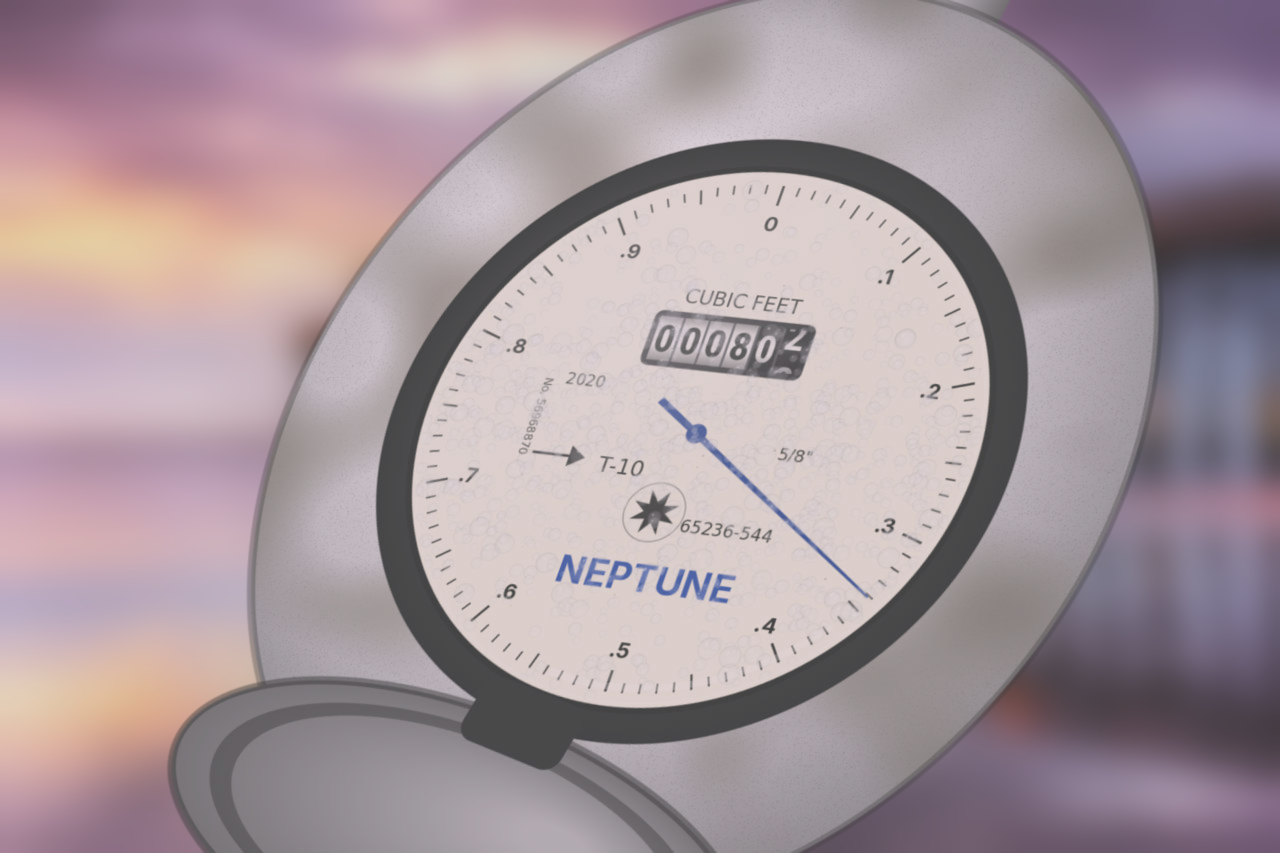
**802.34** ft³
